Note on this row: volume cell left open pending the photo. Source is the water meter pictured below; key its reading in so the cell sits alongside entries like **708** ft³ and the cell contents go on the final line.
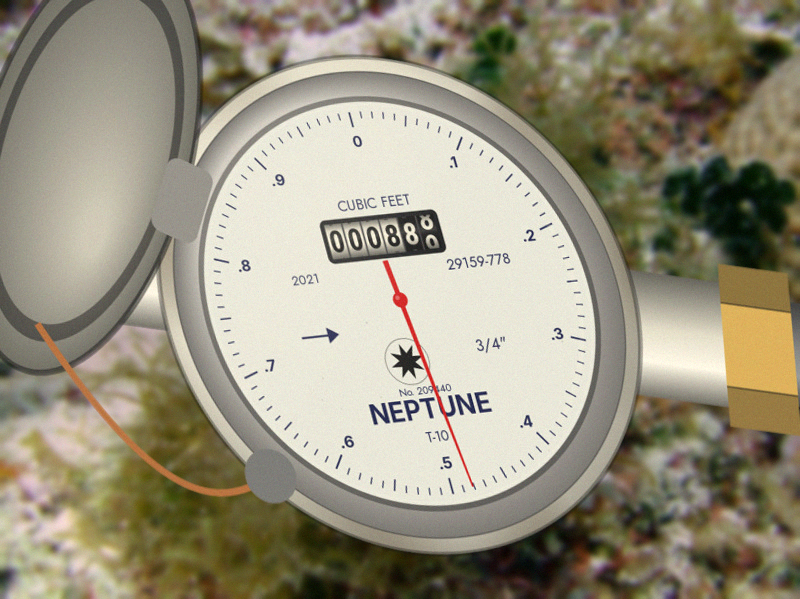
**888.48** ft³
